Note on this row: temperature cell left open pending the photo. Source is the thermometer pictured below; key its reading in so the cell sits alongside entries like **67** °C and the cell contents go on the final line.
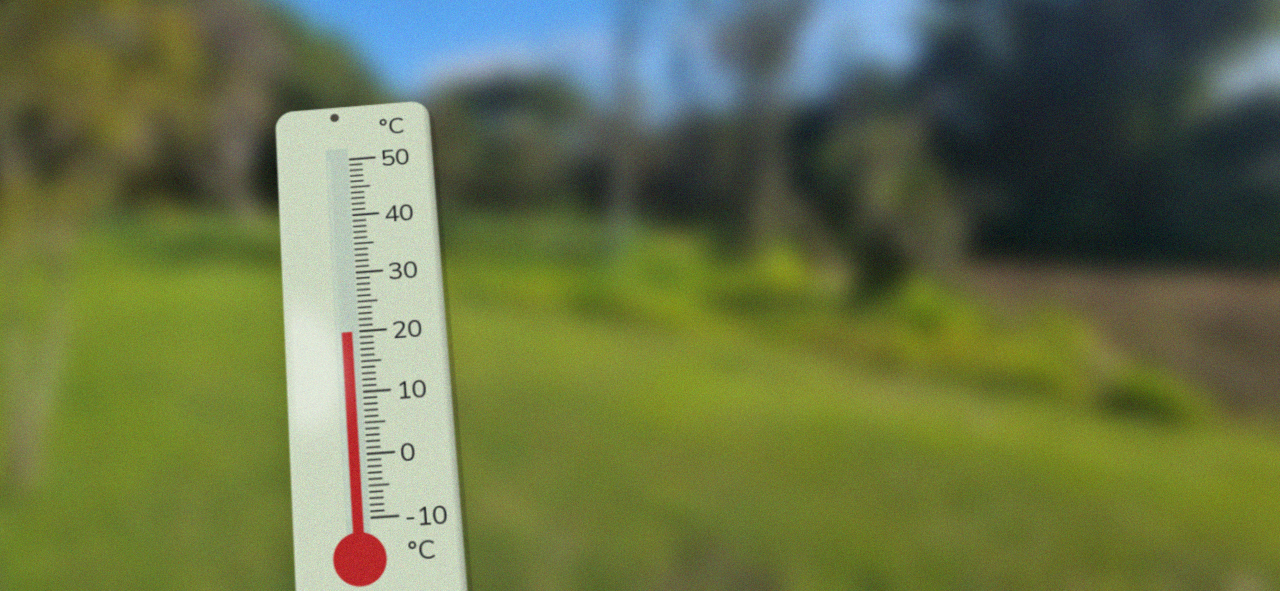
**20** °C
